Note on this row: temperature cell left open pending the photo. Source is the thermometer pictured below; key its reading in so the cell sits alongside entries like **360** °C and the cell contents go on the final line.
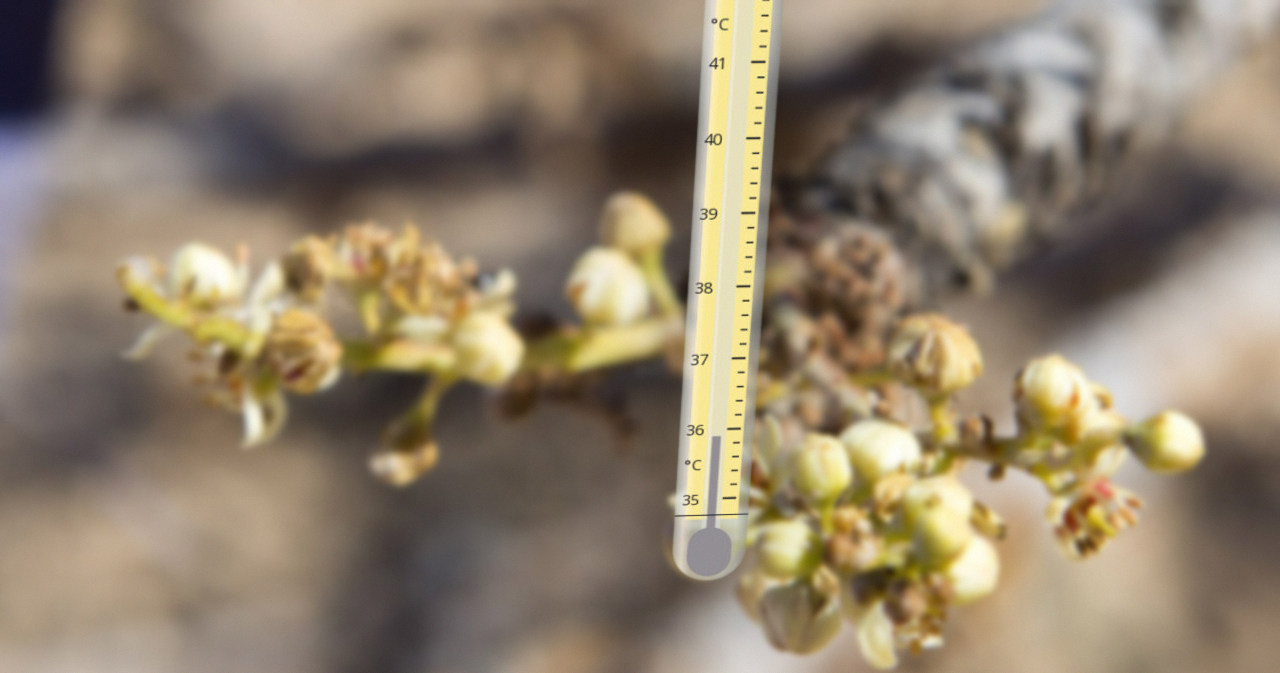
**35.9** °C
